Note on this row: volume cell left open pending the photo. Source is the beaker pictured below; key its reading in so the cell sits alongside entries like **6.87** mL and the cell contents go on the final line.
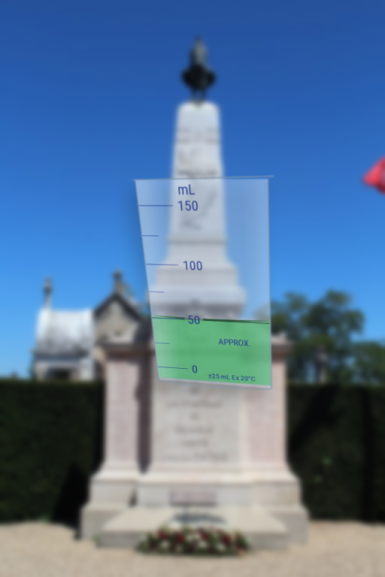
**50** mL
